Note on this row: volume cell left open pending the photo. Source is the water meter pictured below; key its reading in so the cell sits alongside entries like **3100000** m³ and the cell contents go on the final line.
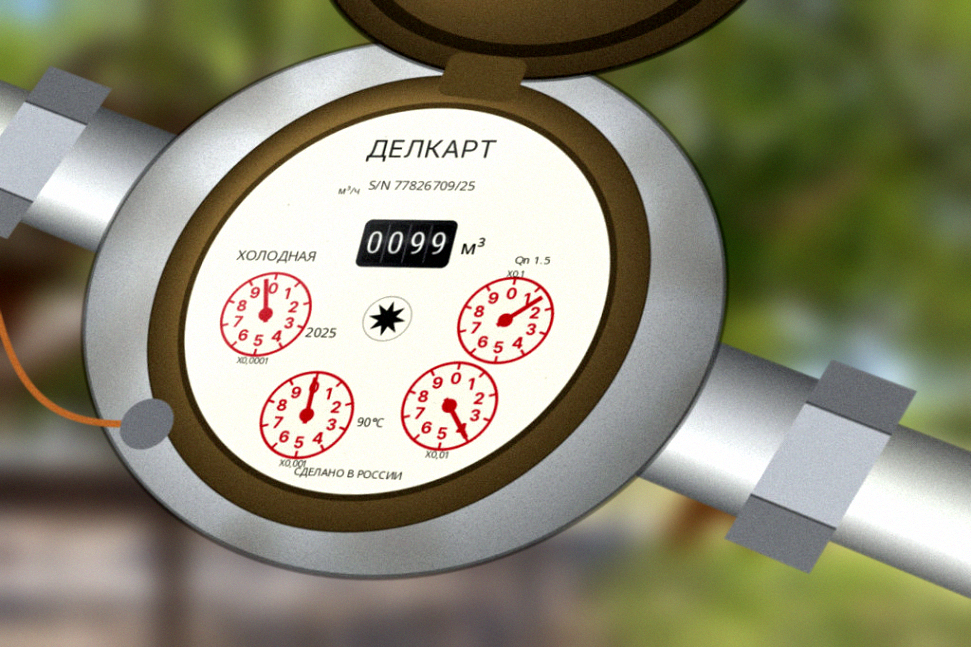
**99.1399** m³
